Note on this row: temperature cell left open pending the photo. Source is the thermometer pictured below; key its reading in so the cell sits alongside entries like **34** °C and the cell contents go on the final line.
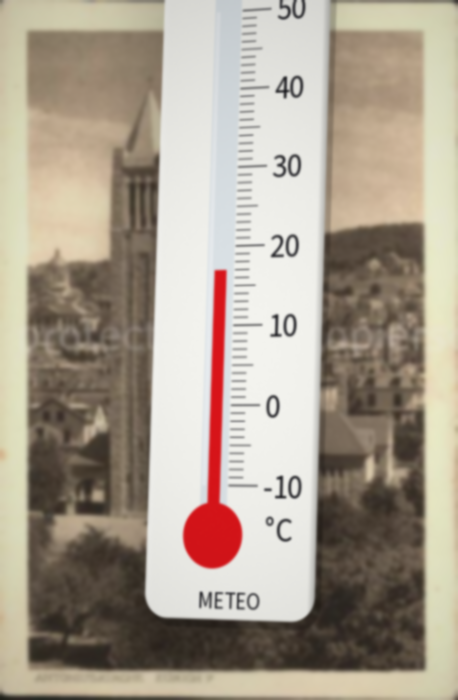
**17** °C
